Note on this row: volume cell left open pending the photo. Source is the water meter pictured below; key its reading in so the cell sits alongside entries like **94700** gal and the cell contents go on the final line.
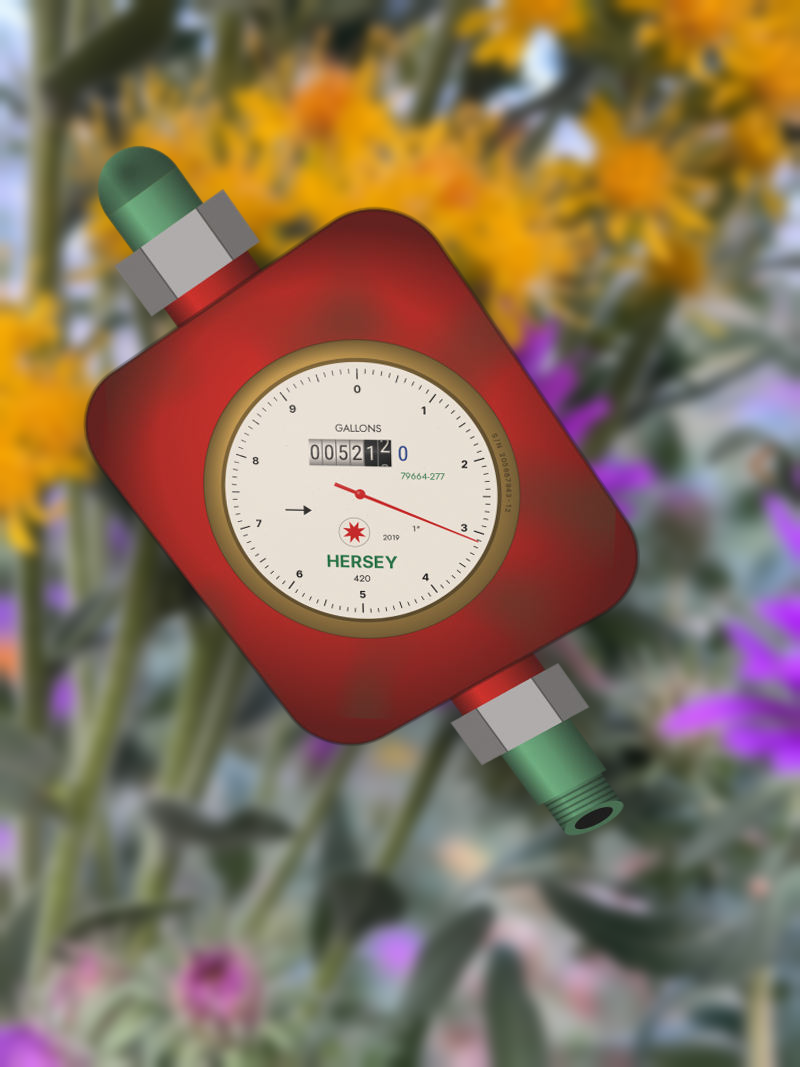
**52123.1** gal
